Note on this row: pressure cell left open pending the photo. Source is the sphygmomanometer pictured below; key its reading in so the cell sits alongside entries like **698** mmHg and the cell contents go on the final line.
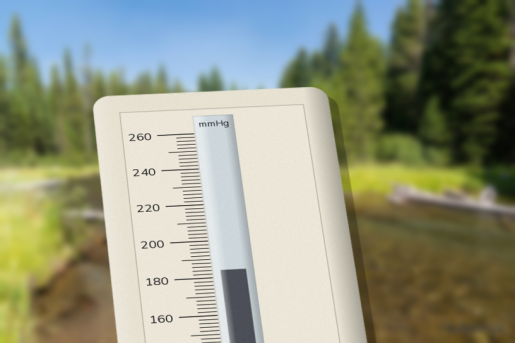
**184** mmHg
